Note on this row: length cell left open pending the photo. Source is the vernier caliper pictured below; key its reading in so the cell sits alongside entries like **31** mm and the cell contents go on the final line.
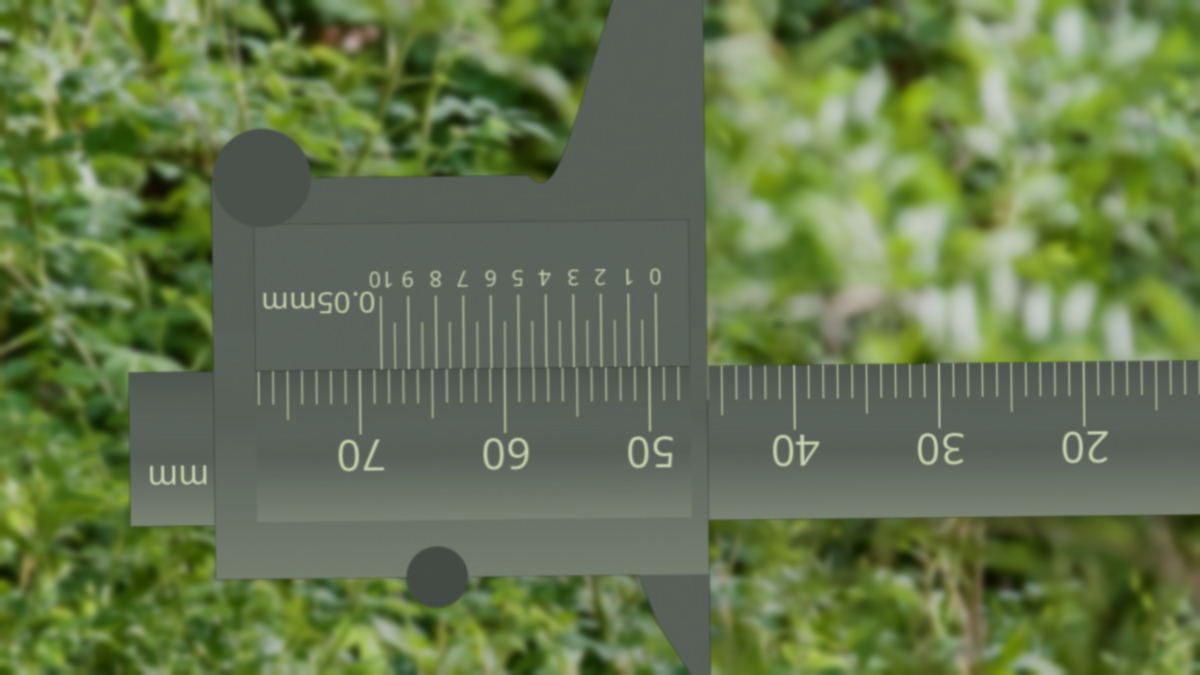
**49.5** mm
